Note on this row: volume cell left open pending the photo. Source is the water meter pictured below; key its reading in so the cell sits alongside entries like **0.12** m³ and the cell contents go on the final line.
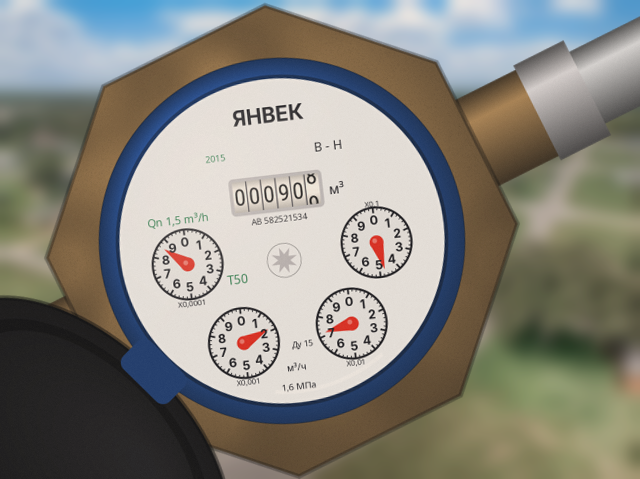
**908.4718** m³
